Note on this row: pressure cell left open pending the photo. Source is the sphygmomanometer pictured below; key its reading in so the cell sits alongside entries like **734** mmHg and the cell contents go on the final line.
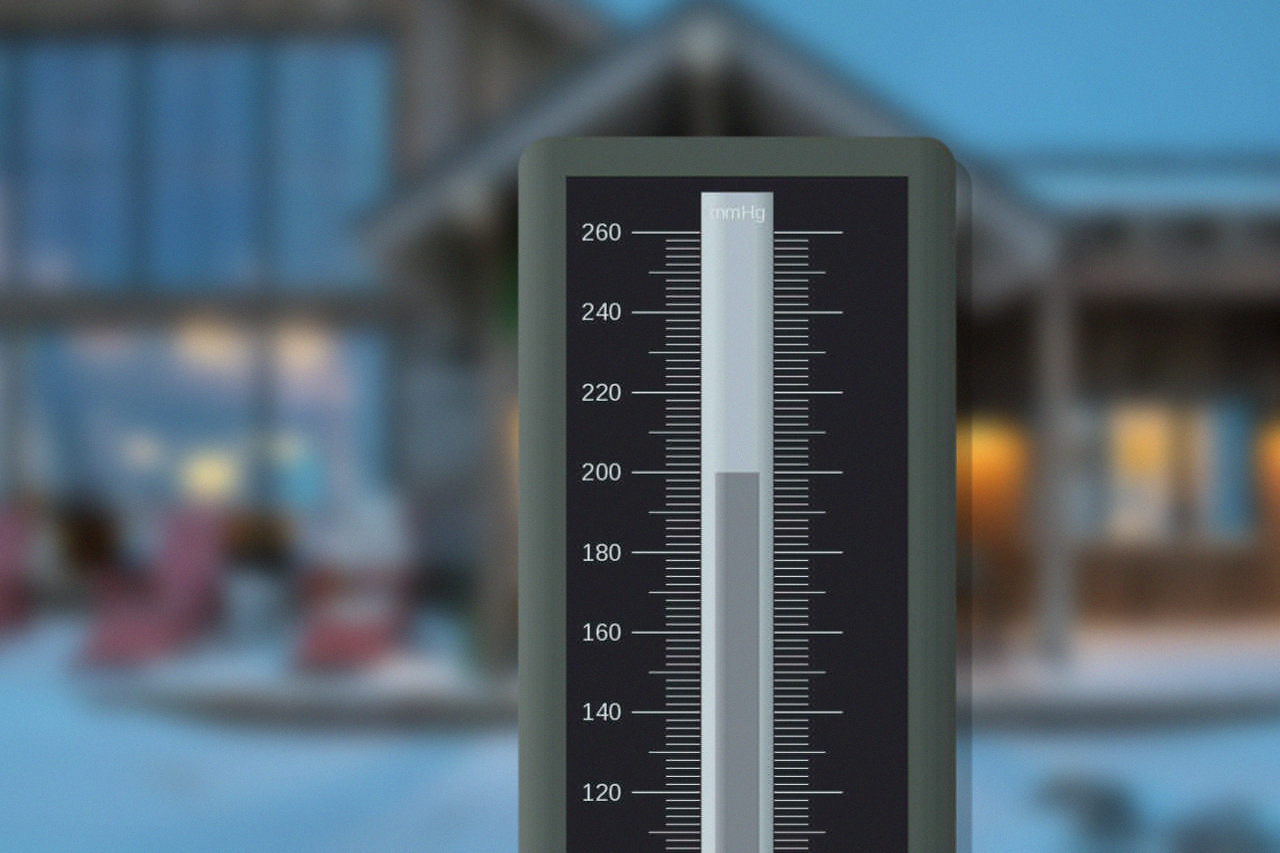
**200** mmHg
